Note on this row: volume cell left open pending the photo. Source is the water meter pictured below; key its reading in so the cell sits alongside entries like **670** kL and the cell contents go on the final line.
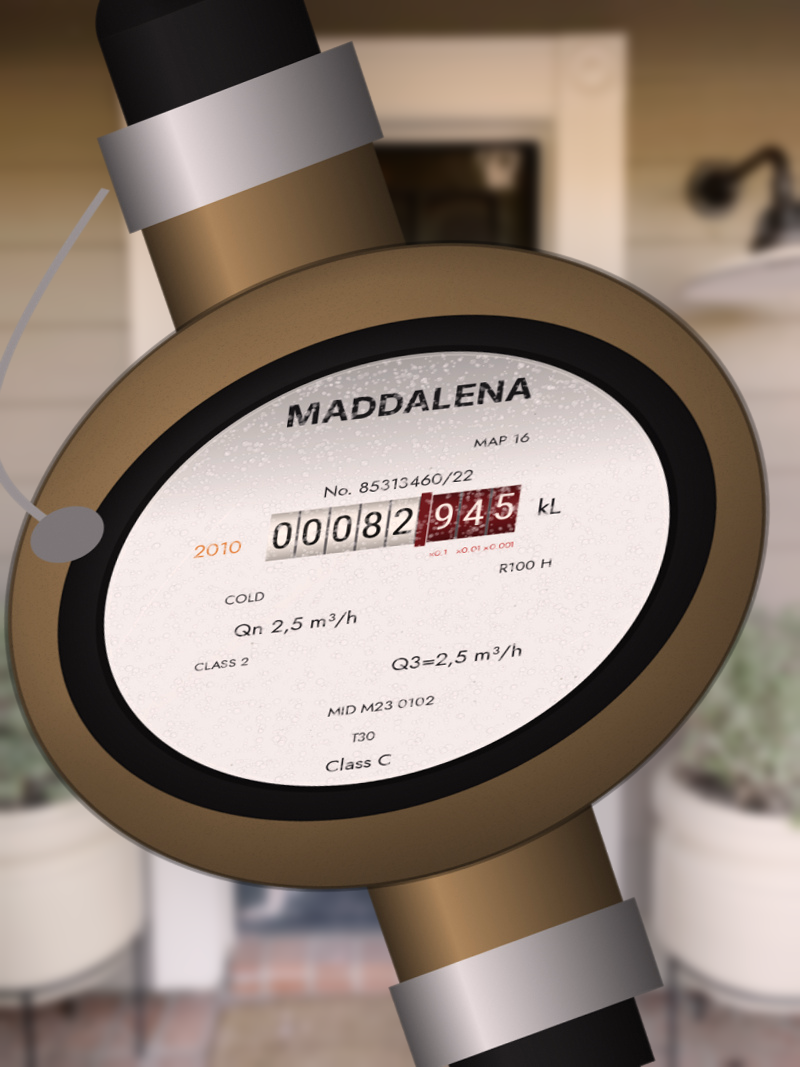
**82.945** kL
